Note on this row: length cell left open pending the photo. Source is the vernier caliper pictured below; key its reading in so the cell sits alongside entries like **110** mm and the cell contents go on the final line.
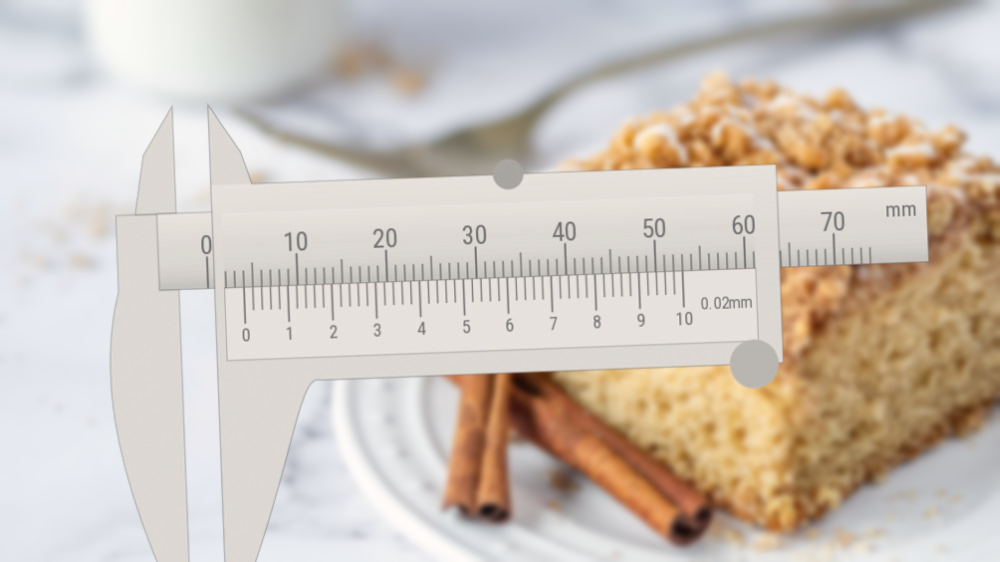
**4.0** mm
